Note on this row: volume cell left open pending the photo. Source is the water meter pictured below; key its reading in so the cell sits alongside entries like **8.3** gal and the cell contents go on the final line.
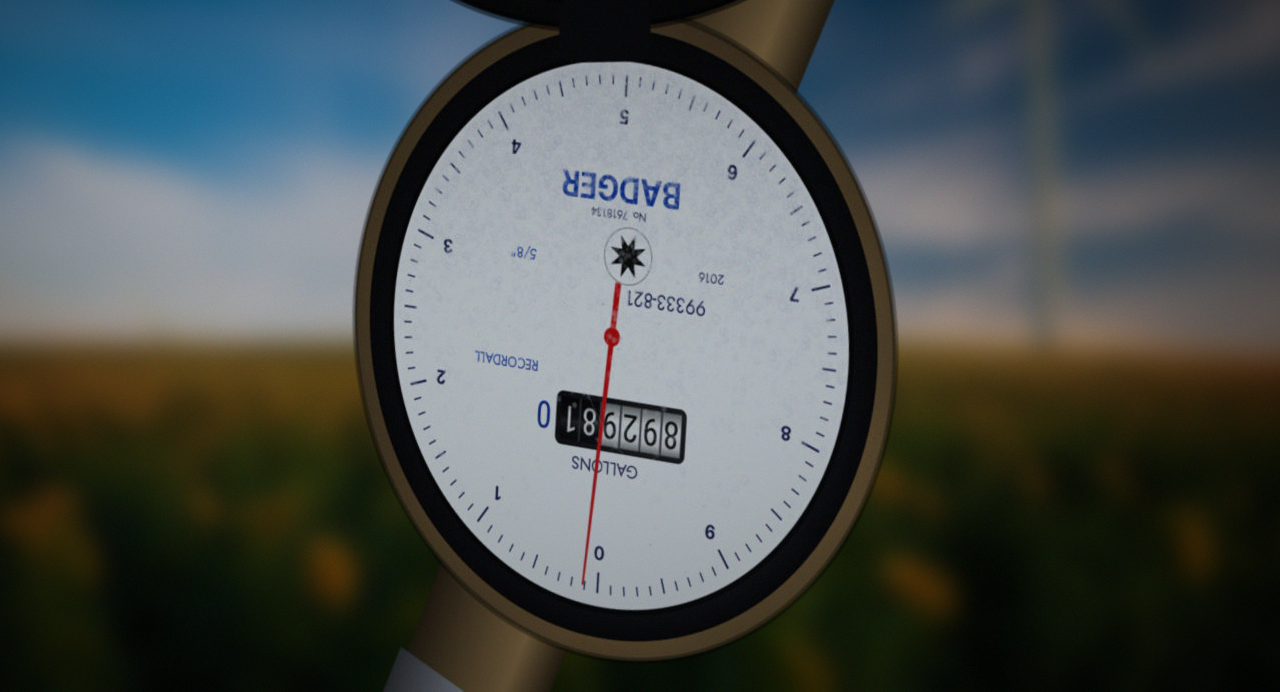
**8929810.1** gal
